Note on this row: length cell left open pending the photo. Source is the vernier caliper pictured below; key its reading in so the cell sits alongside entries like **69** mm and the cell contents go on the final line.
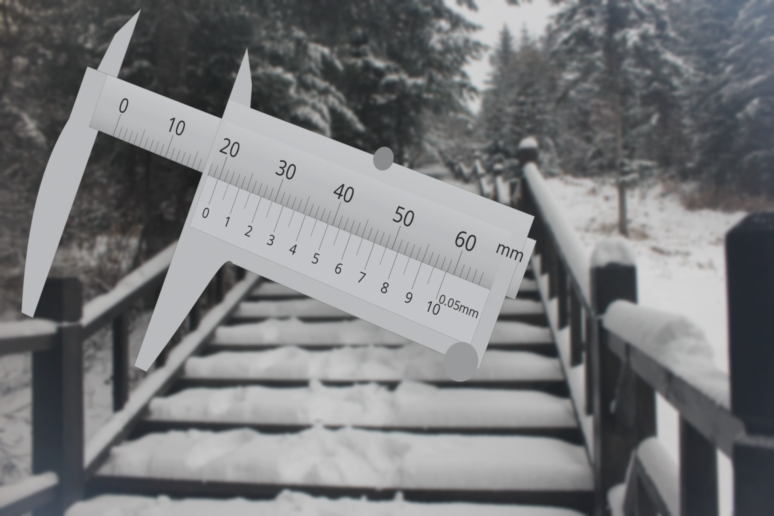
**19.8** mm
